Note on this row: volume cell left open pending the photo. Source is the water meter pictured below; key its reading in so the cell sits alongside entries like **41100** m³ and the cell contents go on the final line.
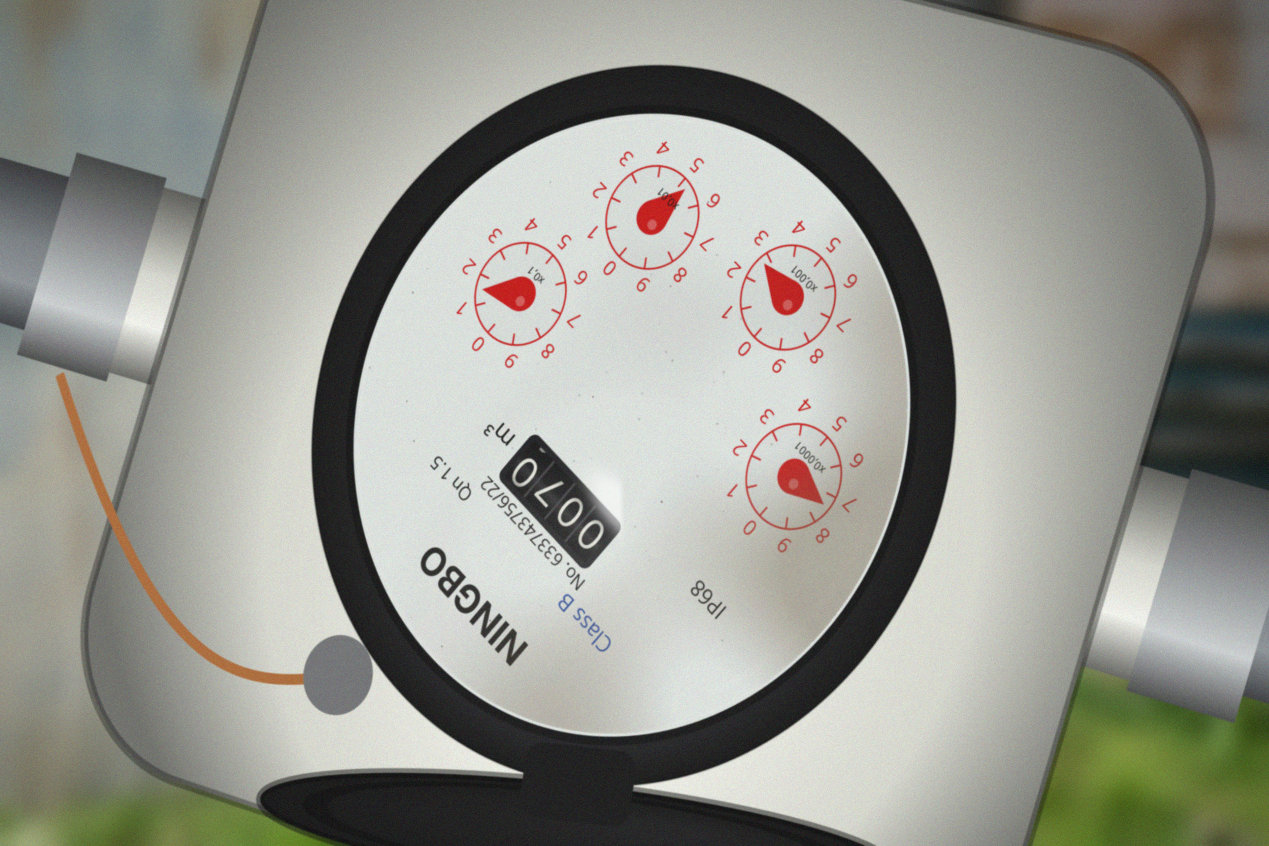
**70.1527** m³
